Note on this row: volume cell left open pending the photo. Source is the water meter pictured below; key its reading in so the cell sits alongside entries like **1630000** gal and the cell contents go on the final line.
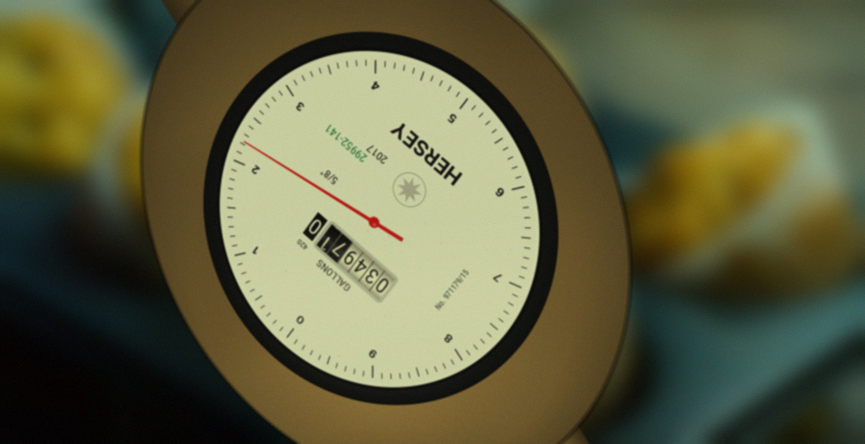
**349712.2** gal
